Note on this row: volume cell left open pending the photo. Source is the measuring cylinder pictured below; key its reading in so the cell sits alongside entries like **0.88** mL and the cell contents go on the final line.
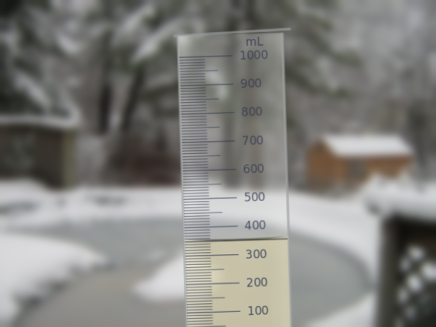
**350** mL
